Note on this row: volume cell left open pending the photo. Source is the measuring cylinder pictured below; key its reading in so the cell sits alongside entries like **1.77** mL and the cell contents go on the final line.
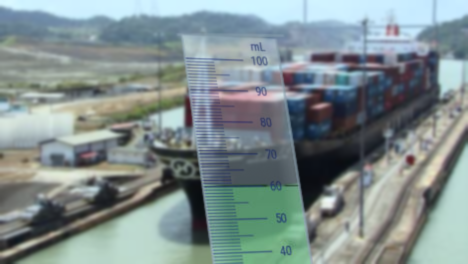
**60** mL
